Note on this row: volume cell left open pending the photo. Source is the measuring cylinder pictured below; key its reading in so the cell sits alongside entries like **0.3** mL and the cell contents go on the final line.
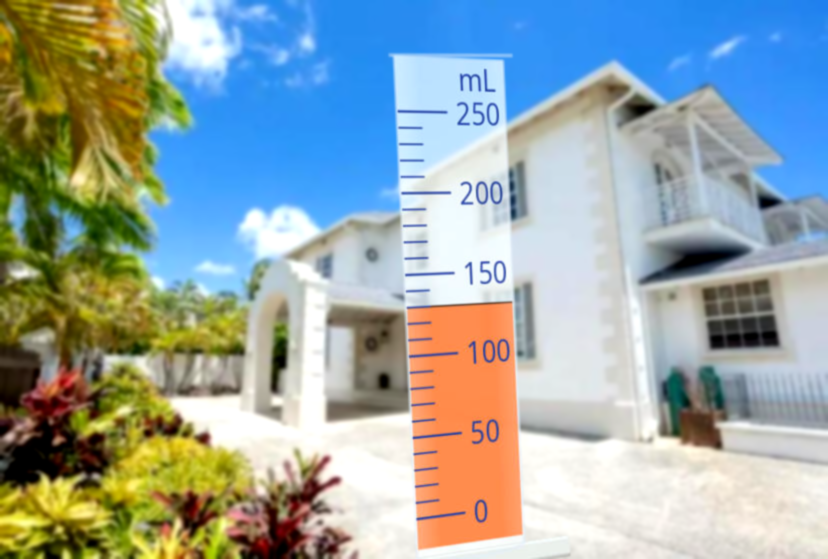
**130** mL
